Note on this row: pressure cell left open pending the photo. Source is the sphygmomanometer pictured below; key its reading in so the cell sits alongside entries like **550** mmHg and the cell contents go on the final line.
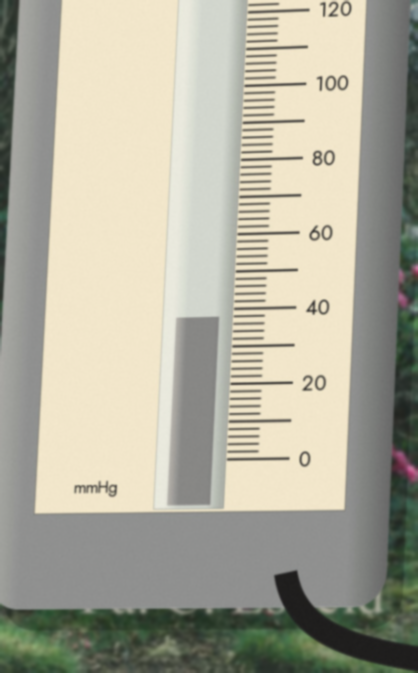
**38** mmHg
